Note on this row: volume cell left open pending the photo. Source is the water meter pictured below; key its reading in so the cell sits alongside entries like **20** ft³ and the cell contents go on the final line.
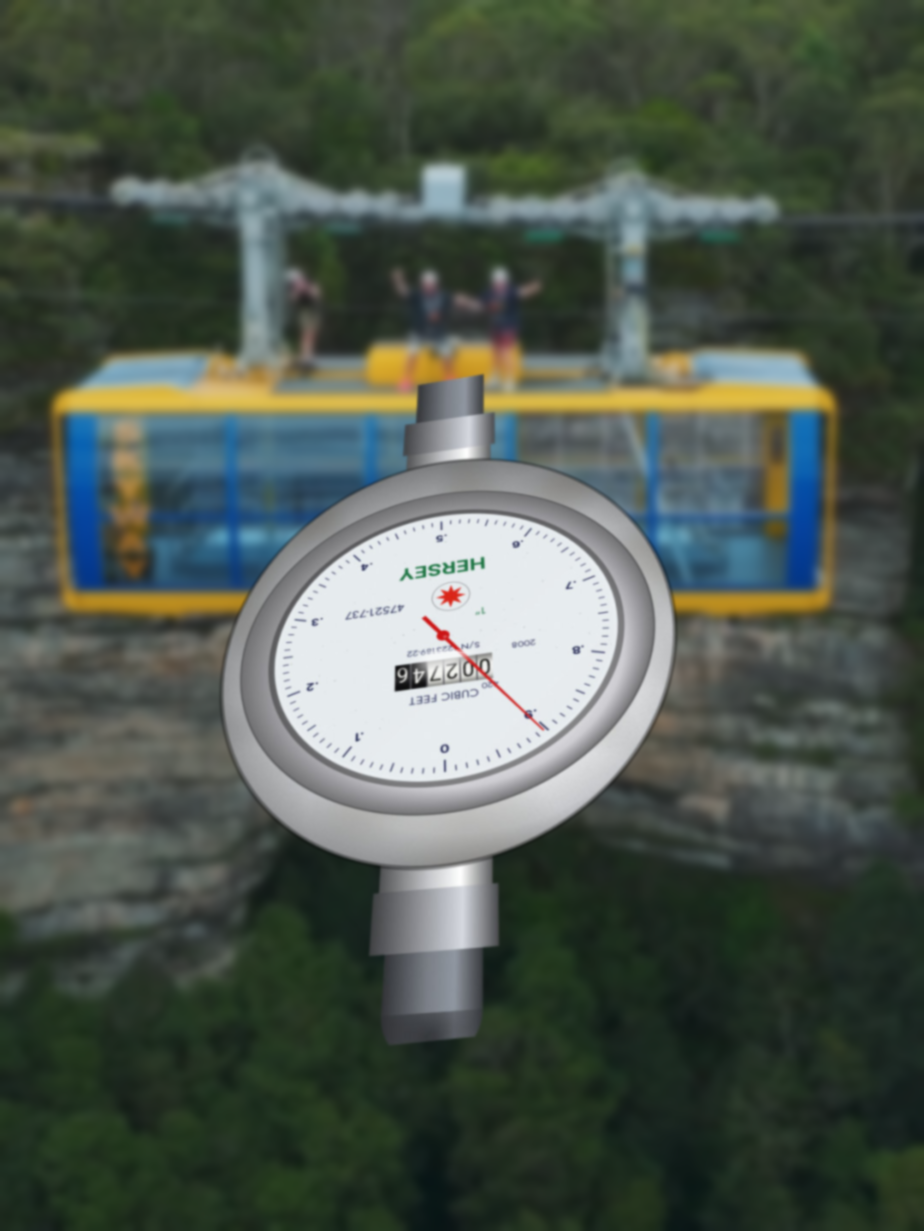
**2745.90** ft³
